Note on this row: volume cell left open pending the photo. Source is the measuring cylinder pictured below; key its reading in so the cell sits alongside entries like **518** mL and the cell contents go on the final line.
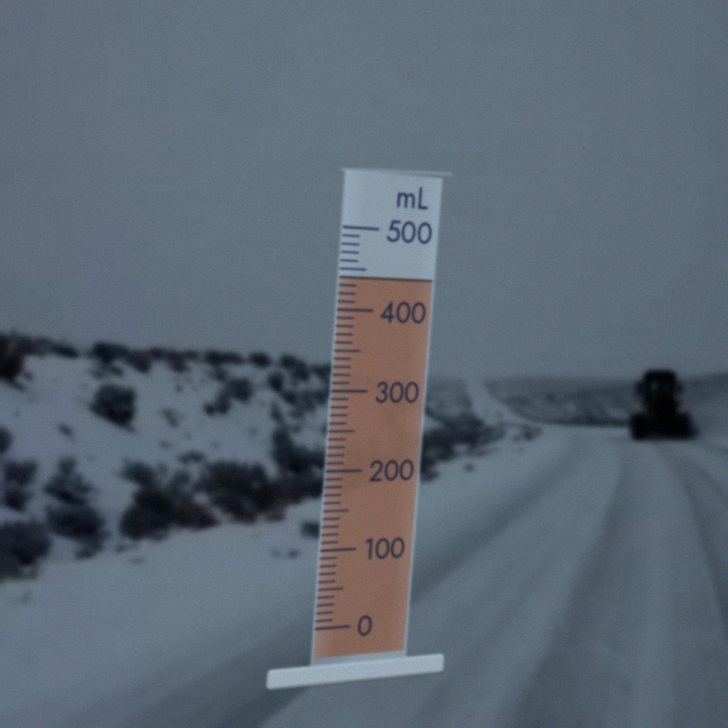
**440** mL
